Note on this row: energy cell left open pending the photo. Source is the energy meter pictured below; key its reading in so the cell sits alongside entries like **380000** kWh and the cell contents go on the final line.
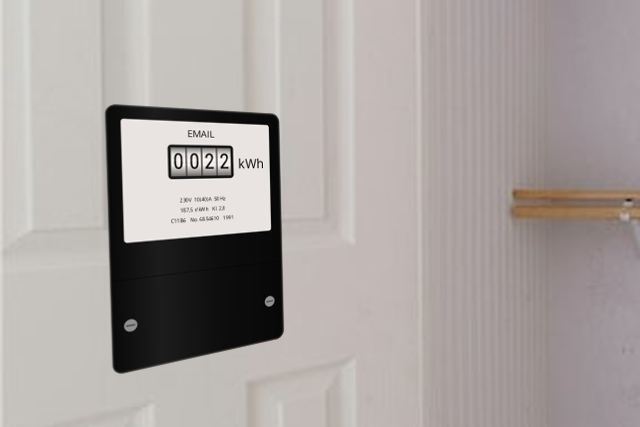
**22** kWh
